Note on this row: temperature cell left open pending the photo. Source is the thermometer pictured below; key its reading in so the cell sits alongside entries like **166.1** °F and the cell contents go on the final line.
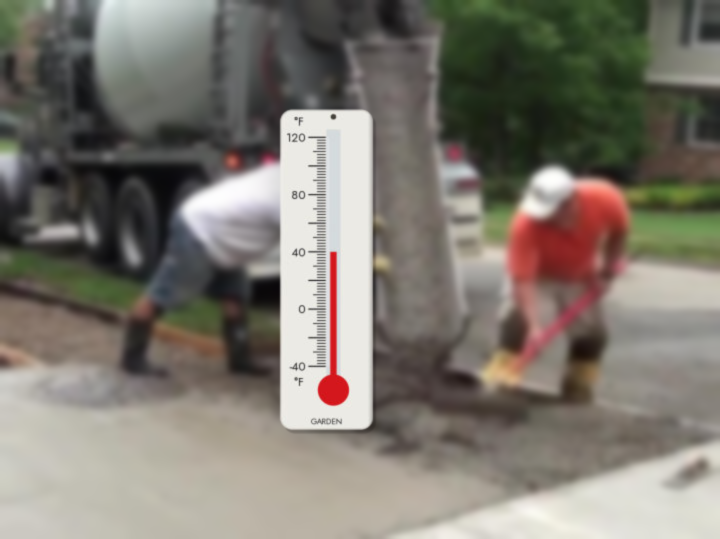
**40** °F
